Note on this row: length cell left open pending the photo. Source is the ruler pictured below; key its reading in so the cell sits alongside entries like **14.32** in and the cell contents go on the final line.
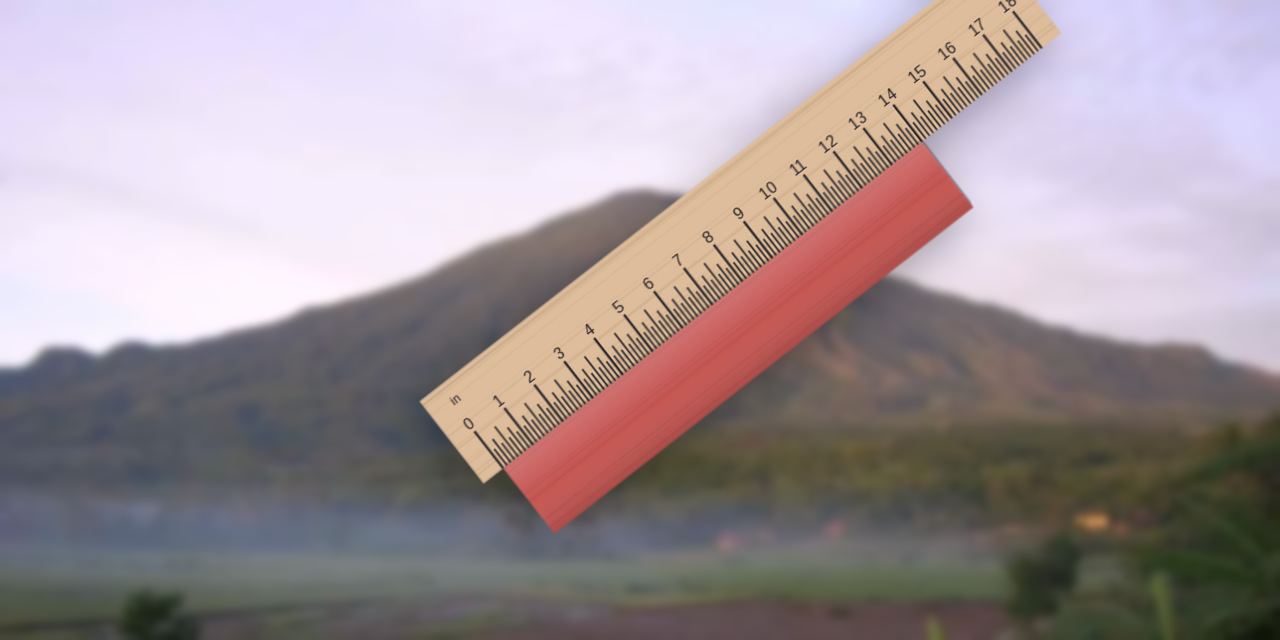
**14** in
